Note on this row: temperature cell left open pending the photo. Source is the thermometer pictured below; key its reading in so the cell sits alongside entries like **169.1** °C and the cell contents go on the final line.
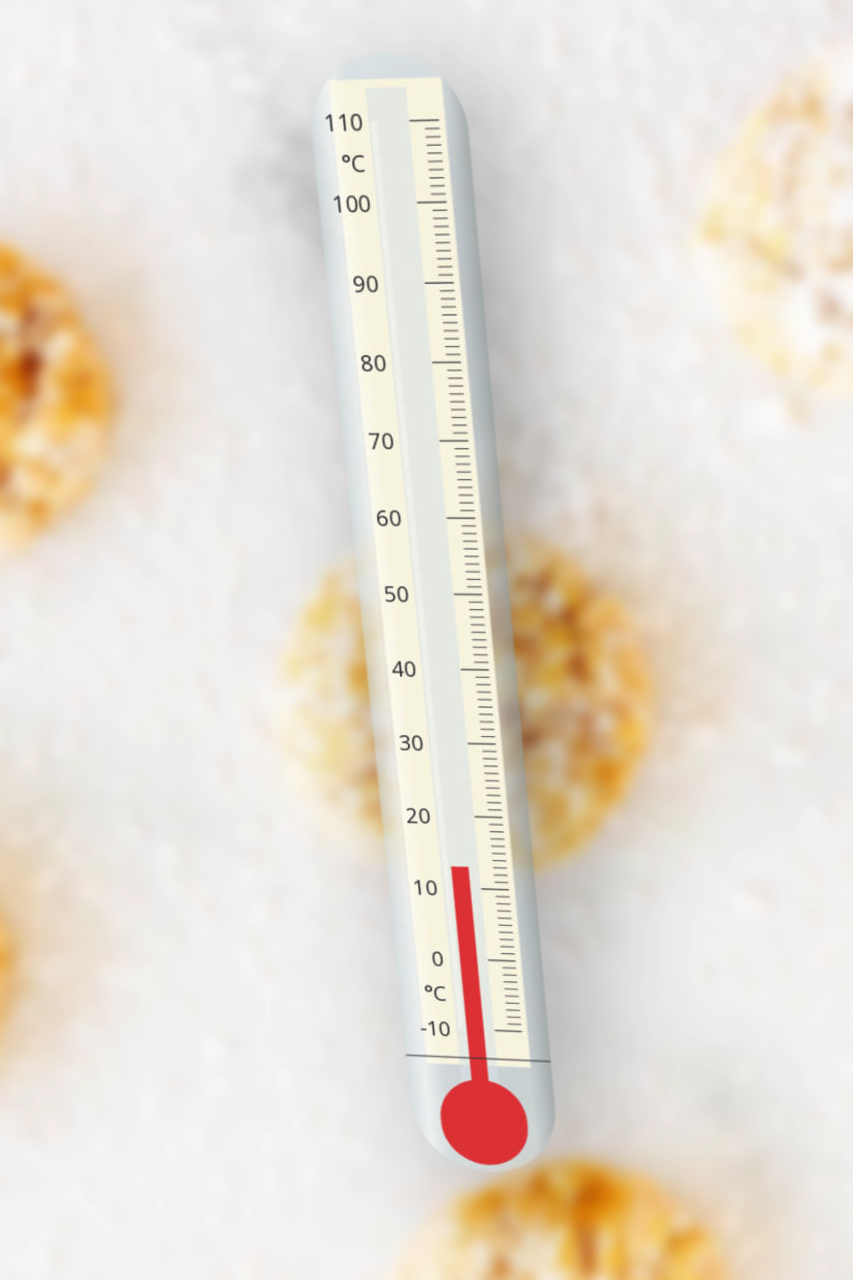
**13** °C
